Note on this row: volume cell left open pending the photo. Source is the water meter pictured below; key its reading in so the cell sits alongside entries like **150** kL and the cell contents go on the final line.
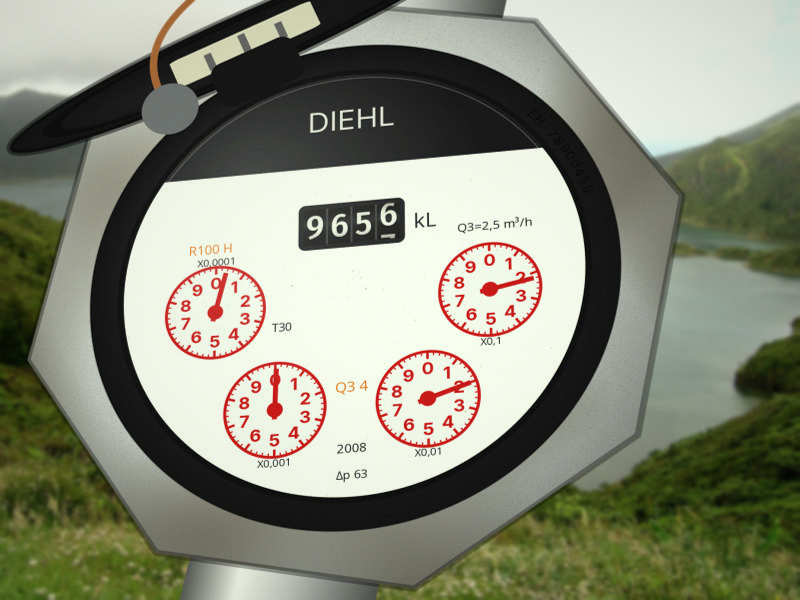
**9656.2200** kL
